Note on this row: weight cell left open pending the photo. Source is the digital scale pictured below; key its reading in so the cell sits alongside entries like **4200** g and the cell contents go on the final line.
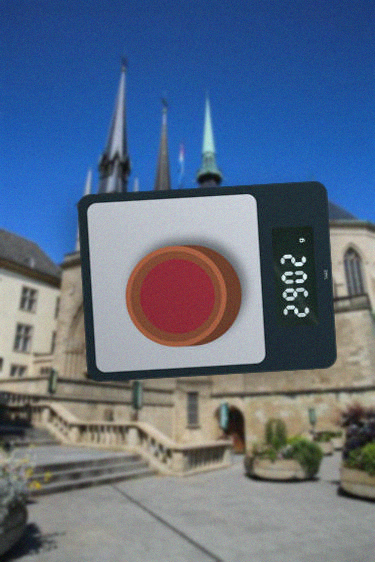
**2902** g
